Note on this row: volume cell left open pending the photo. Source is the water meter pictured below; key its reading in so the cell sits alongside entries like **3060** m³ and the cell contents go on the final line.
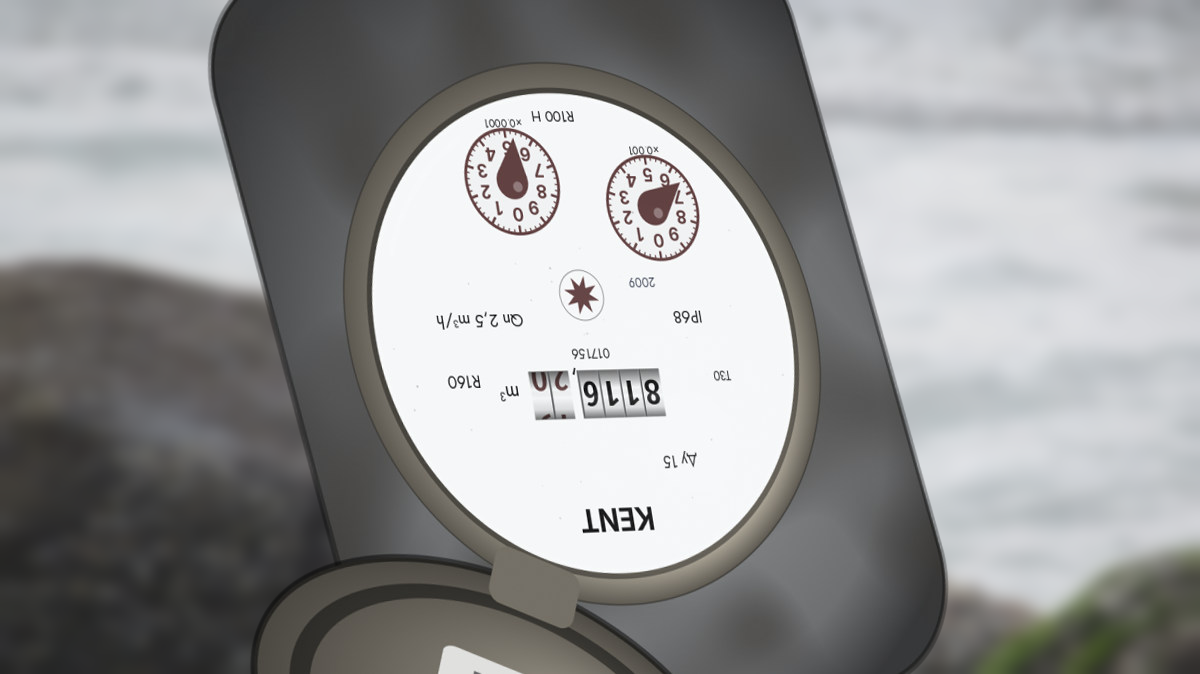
**8116.1965** m³
